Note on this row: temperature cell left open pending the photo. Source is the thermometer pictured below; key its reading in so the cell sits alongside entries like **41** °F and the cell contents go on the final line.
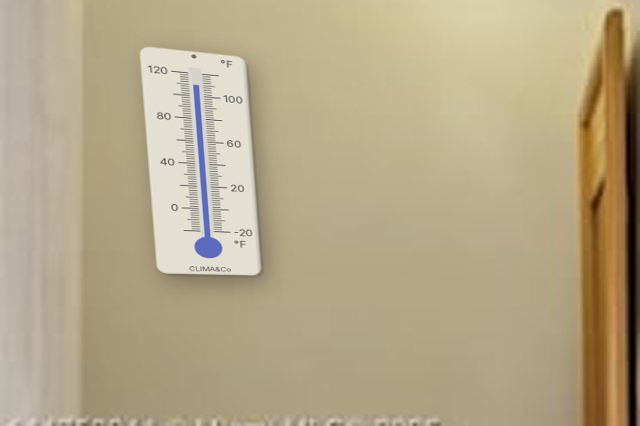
**110** °F
